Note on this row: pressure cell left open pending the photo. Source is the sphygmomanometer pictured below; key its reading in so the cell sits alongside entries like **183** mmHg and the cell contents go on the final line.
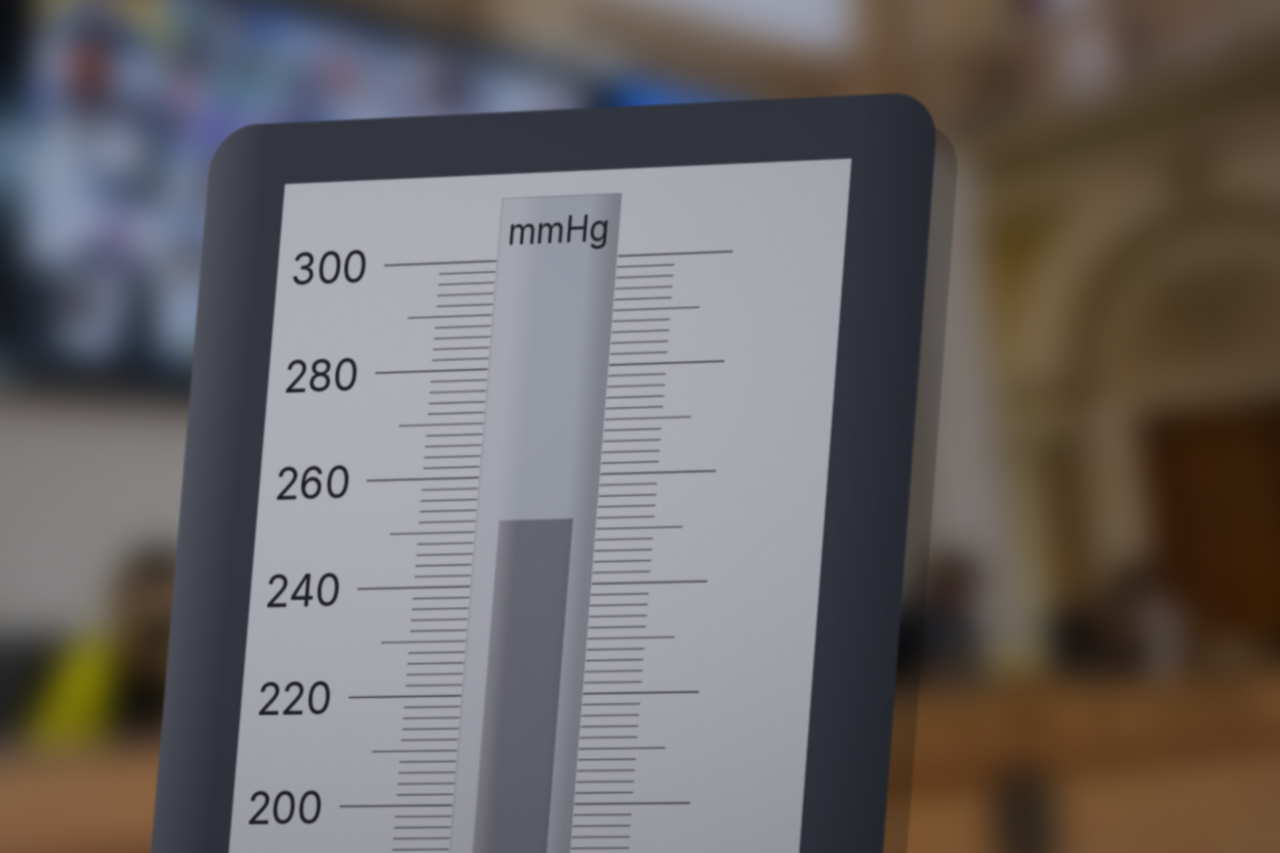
**252** mmHg
